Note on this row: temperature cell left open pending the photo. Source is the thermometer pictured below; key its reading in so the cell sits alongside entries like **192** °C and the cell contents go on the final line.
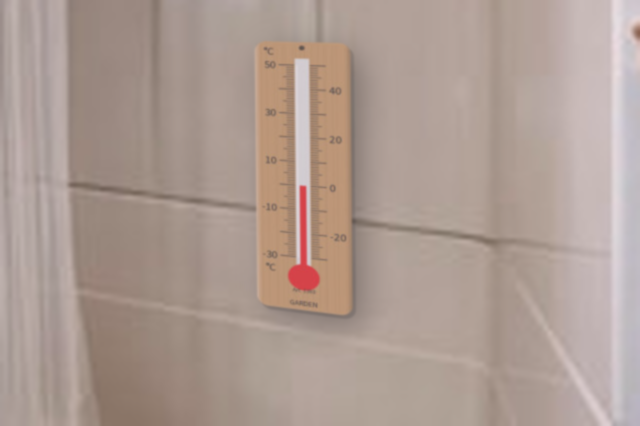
**0** °C
